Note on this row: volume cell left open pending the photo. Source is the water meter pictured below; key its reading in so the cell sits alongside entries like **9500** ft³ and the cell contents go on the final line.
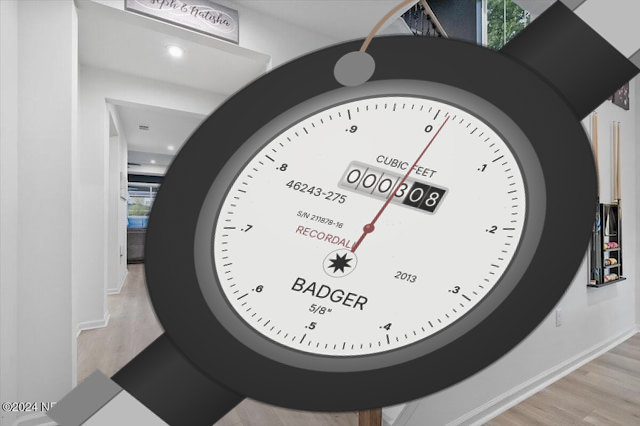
**308.01** ft³
